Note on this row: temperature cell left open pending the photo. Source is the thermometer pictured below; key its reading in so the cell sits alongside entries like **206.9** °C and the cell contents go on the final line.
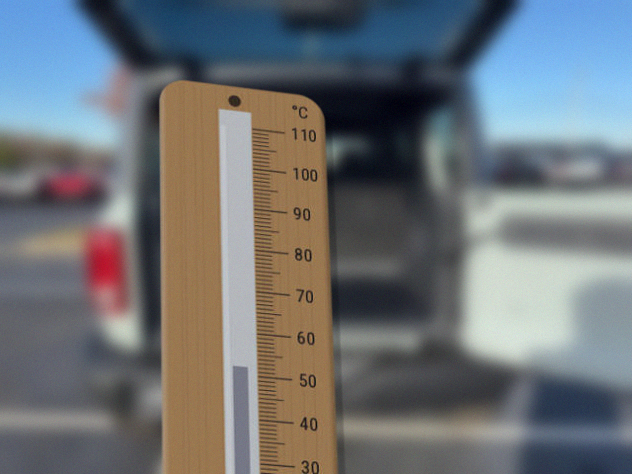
**52** °C
